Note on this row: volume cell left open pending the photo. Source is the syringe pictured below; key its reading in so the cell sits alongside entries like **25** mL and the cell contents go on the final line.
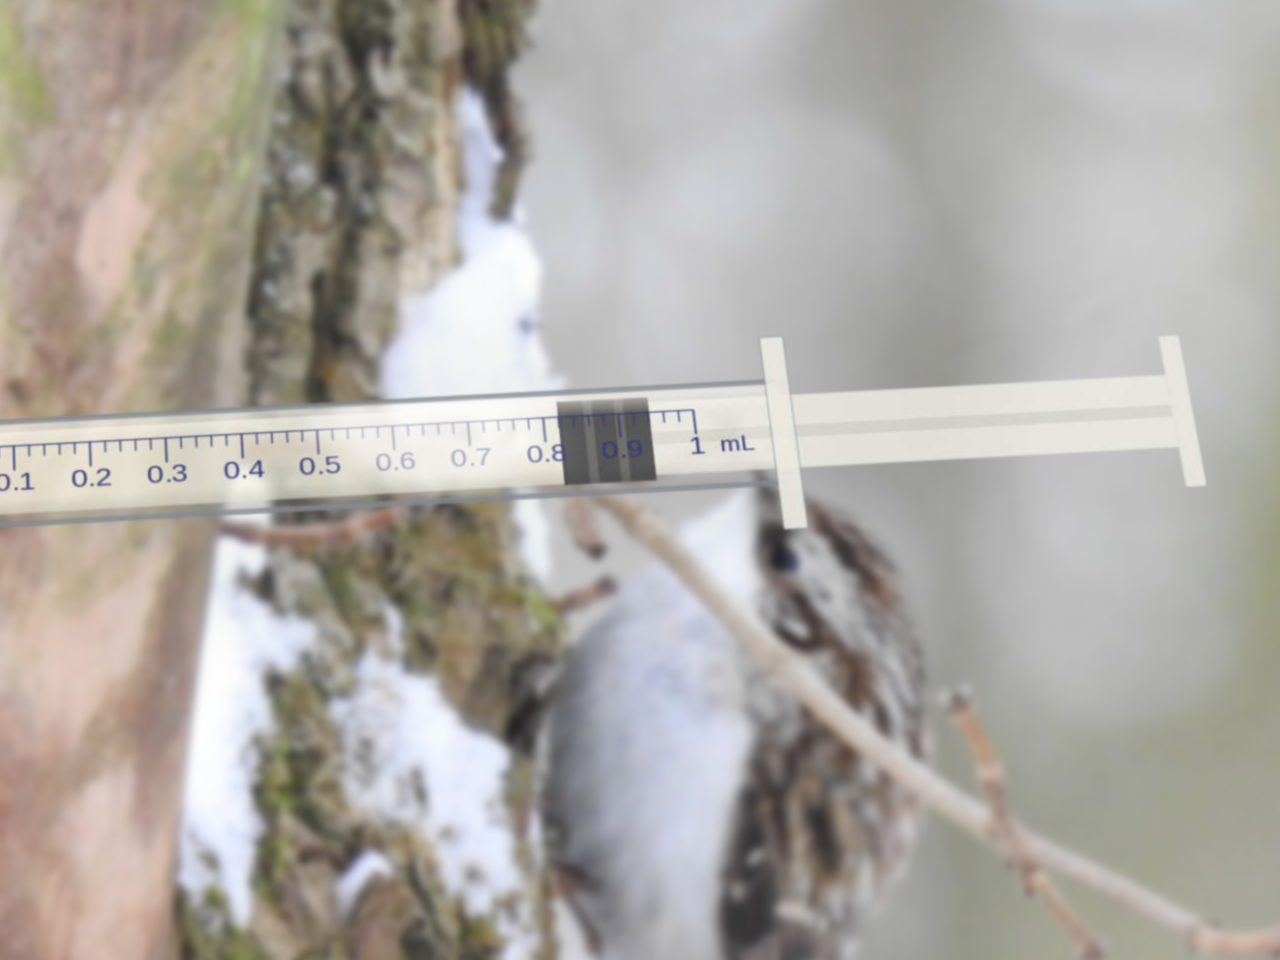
**0.82** mL
